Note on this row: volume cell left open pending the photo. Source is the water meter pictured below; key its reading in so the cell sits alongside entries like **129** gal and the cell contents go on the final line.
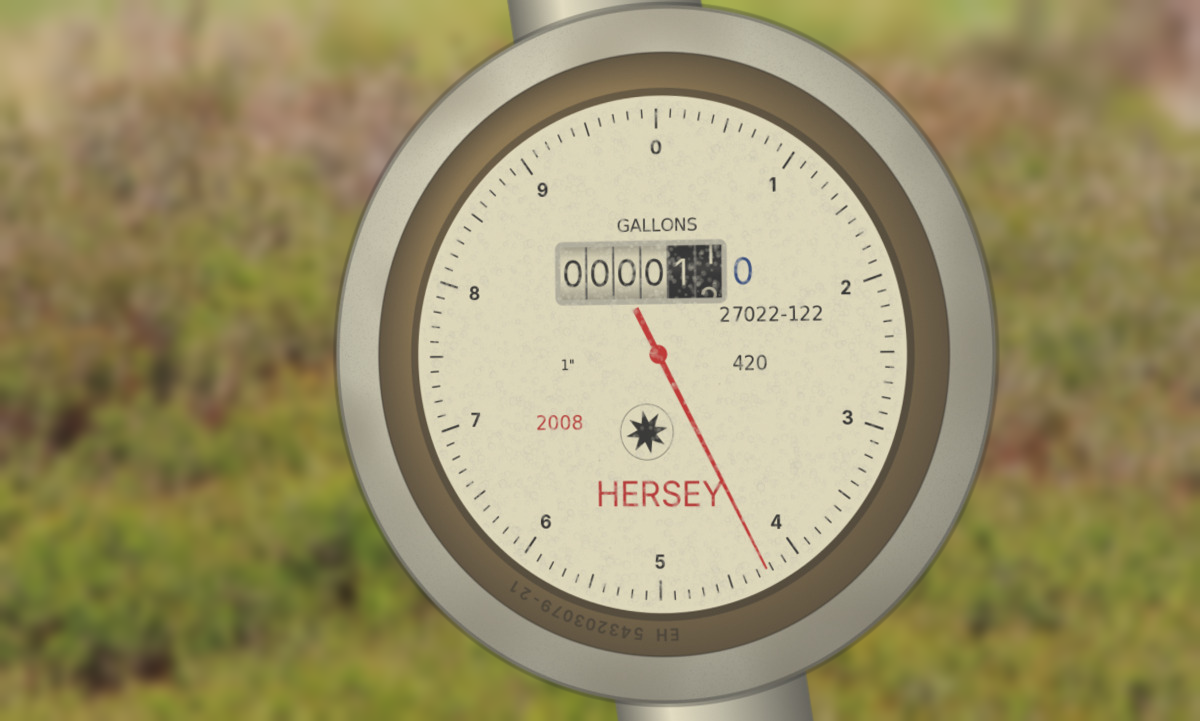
**114.2** gal
